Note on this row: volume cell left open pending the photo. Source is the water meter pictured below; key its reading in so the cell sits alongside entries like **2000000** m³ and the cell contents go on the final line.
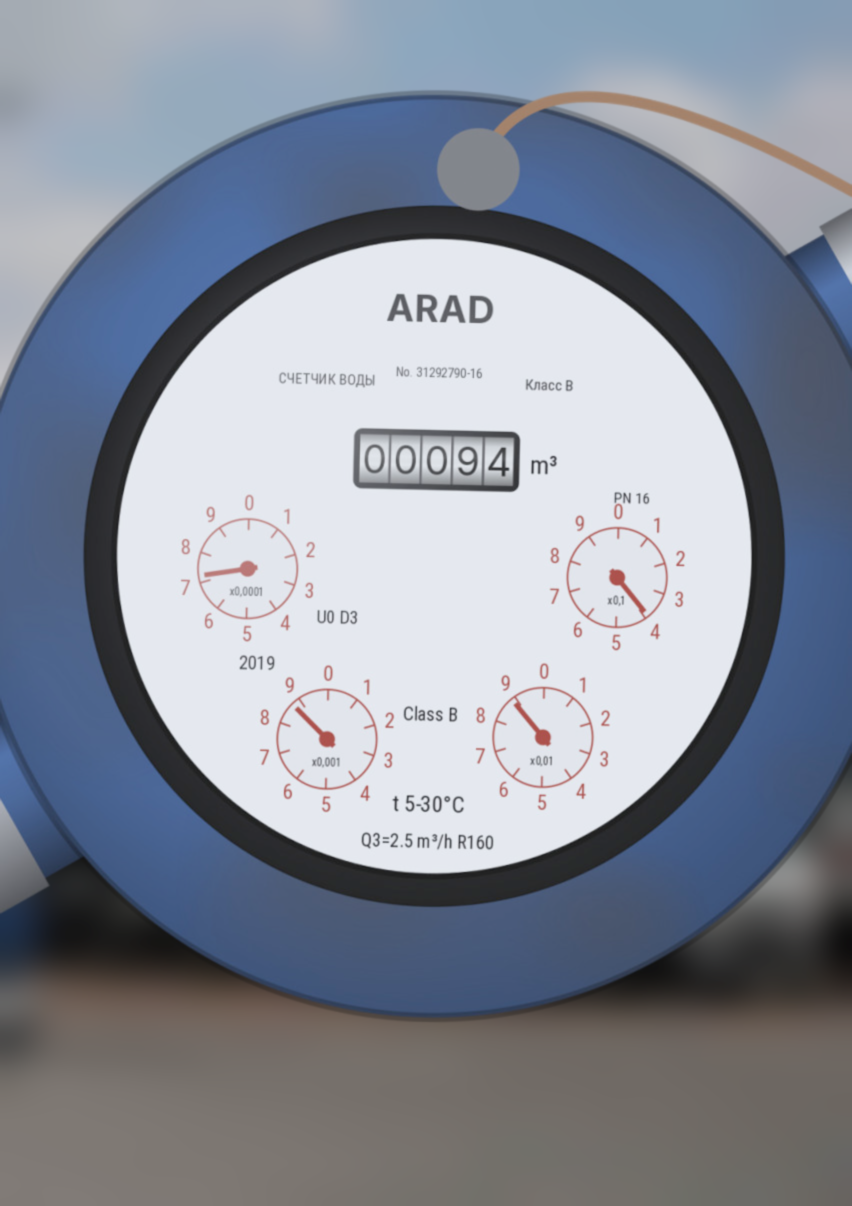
**94.3887** m³
